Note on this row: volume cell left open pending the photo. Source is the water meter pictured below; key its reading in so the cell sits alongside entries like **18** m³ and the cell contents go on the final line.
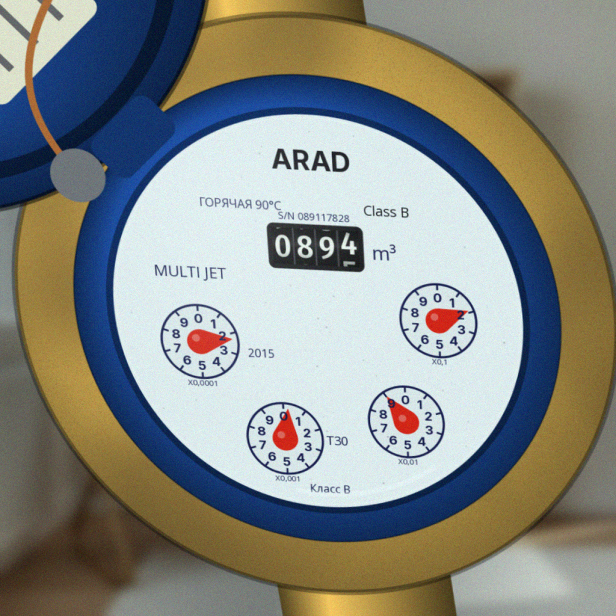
**894.1902** m³
